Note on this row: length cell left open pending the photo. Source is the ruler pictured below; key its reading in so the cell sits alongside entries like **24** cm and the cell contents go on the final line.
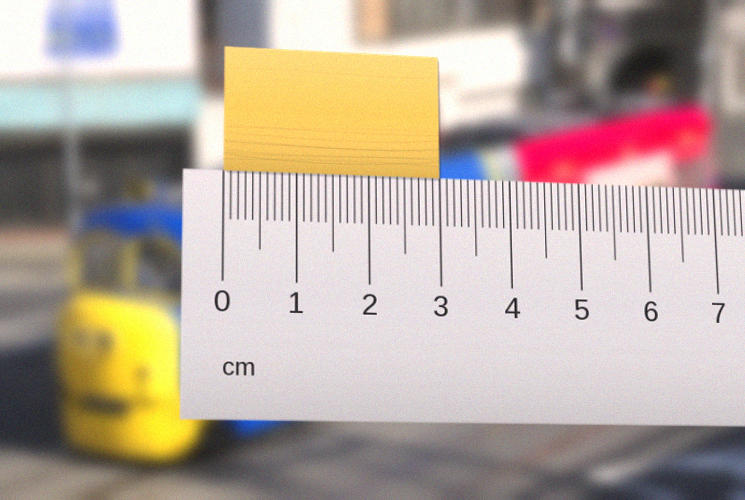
**3** cm
